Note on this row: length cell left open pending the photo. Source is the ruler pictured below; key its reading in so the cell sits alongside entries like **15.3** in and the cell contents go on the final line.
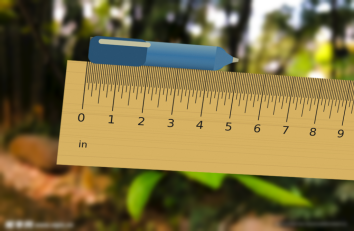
**5** in
